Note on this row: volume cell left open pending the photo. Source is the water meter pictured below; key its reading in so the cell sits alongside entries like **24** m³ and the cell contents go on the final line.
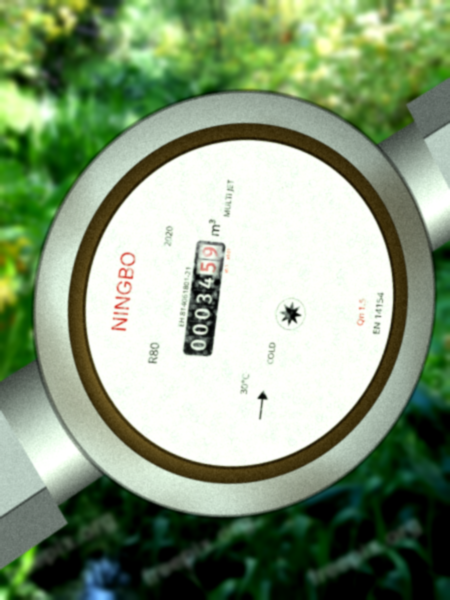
**34.59** m³
